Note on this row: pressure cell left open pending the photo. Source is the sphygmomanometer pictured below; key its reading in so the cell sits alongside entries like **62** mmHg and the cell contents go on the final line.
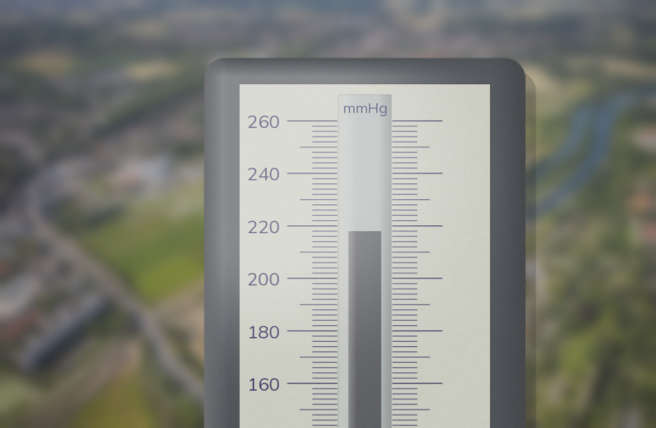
**218** mmHg
